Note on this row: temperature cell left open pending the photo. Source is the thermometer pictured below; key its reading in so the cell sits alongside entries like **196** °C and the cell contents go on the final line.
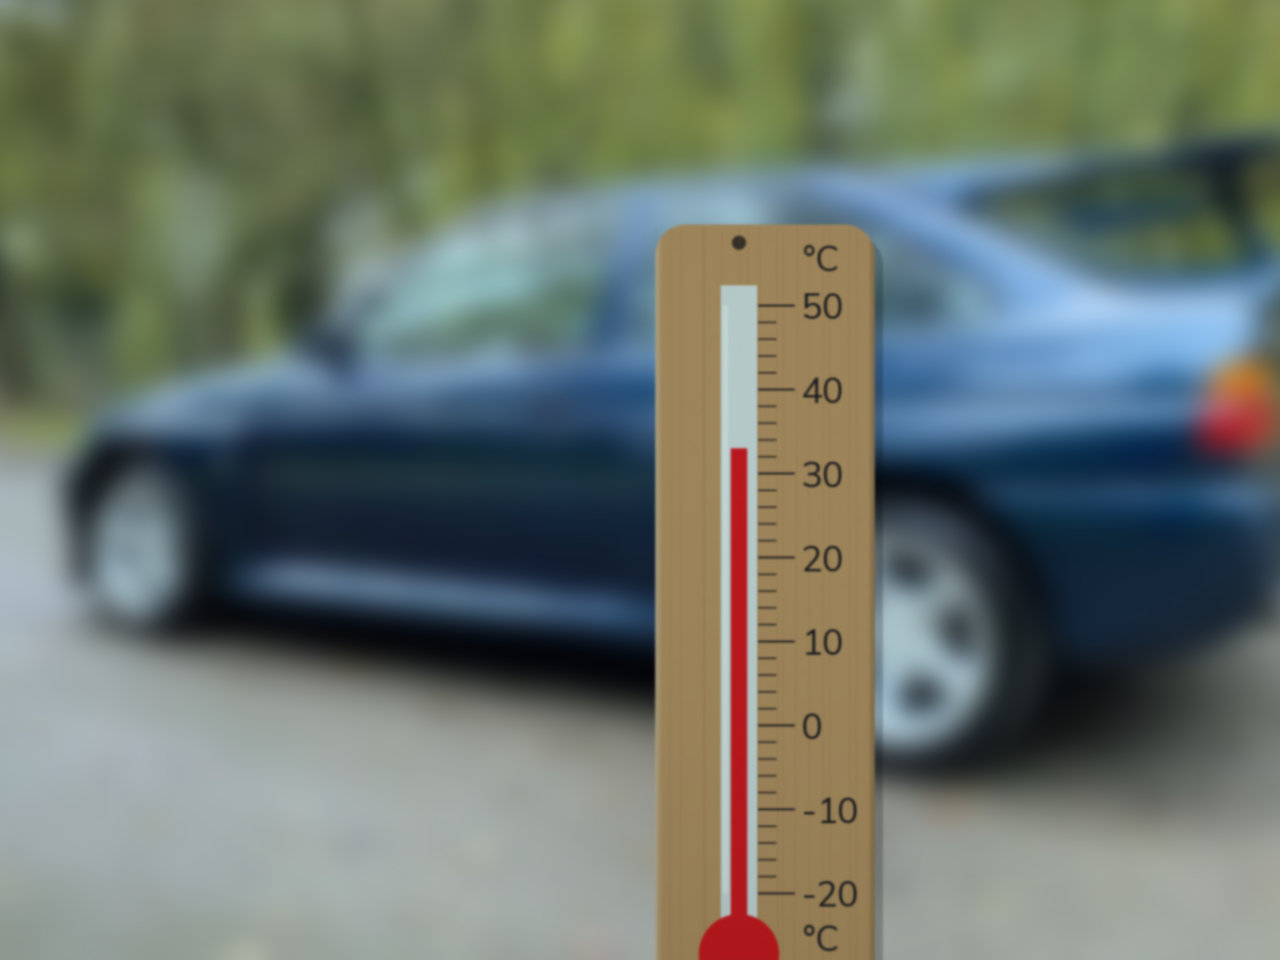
**33** °C
